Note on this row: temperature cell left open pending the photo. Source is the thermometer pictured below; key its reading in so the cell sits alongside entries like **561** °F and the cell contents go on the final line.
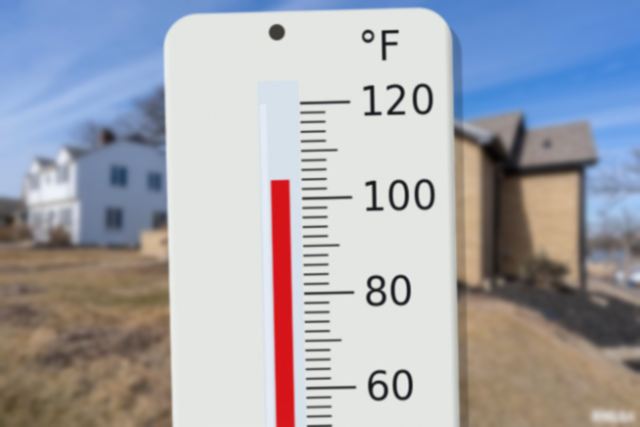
**104** °F
